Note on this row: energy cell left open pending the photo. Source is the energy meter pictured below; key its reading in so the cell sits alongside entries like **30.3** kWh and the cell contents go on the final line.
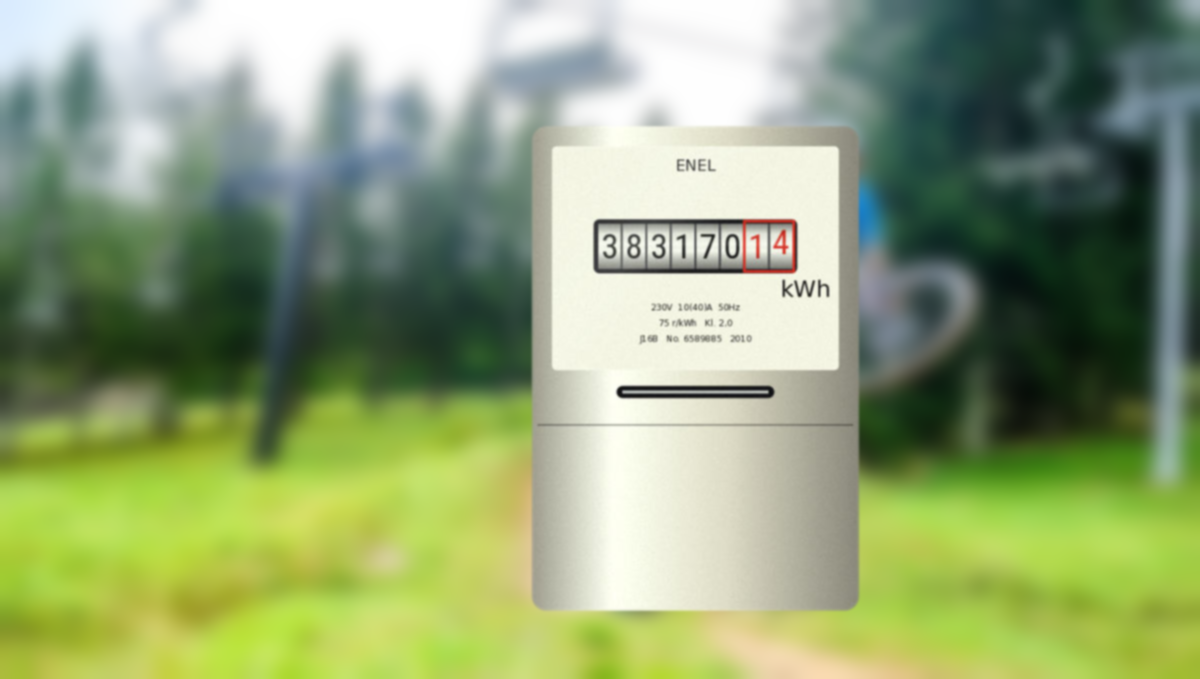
**383170.14** kWh
